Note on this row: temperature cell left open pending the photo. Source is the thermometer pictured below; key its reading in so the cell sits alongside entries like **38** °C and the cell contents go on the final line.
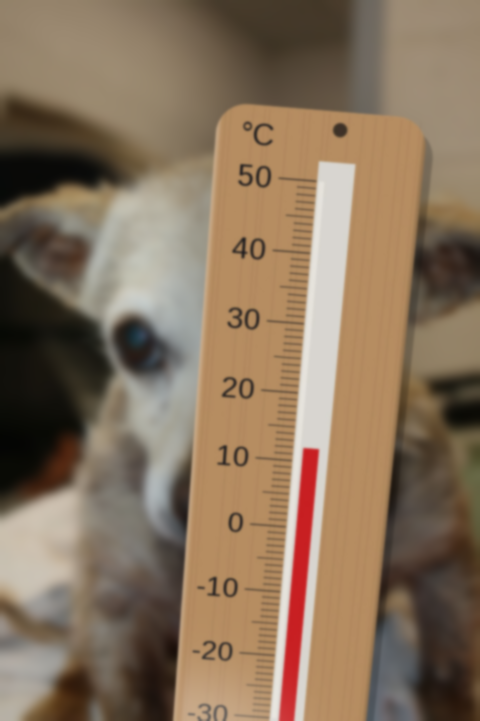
**12** °C
